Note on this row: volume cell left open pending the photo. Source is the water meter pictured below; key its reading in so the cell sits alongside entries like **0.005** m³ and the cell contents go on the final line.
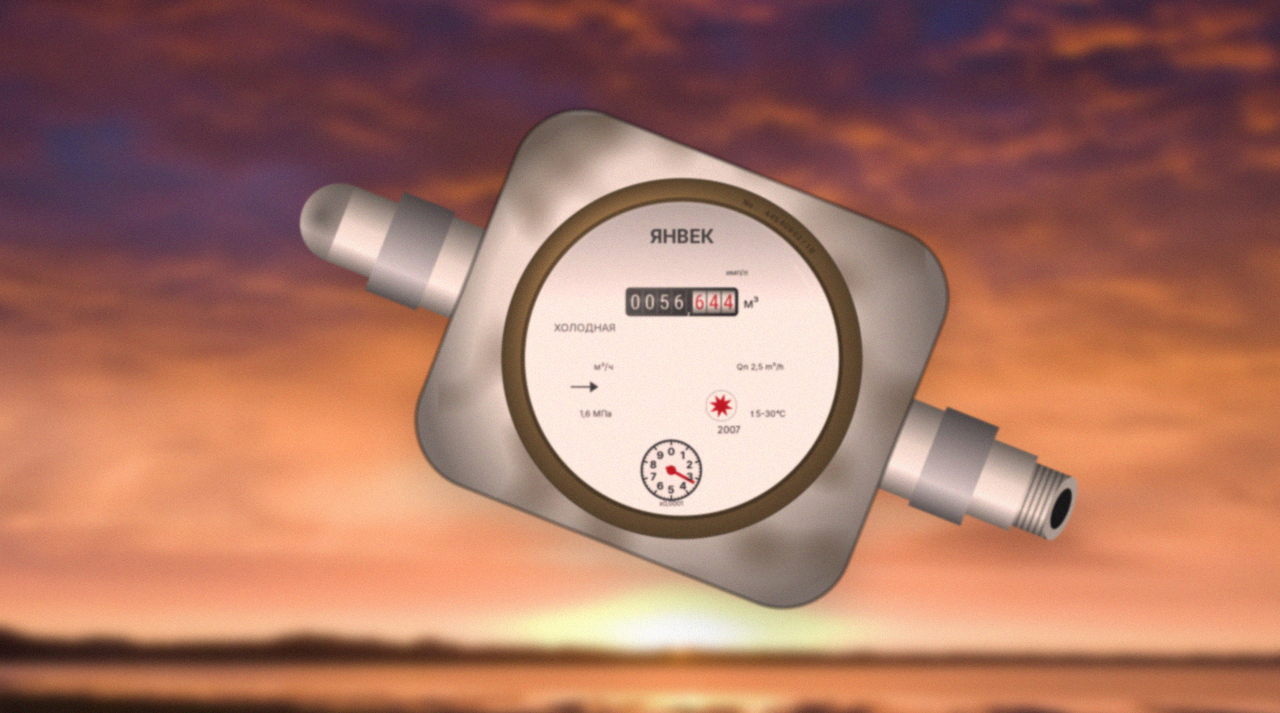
**56.6443** m³
